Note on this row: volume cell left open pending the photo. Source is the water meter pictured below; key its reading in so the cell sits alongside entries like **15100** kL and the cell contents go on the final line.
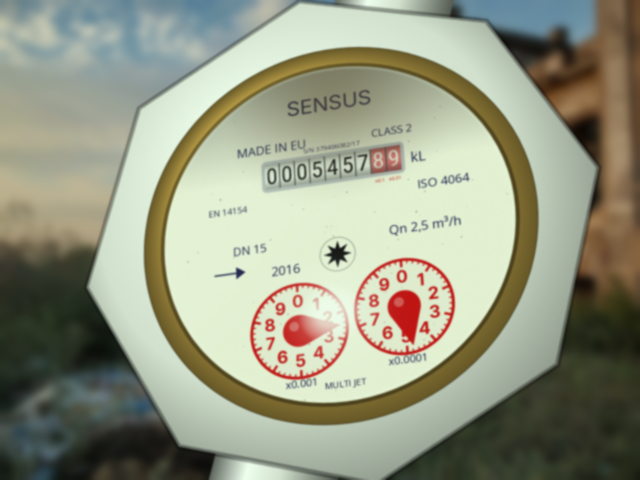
**5457.8924** kL
